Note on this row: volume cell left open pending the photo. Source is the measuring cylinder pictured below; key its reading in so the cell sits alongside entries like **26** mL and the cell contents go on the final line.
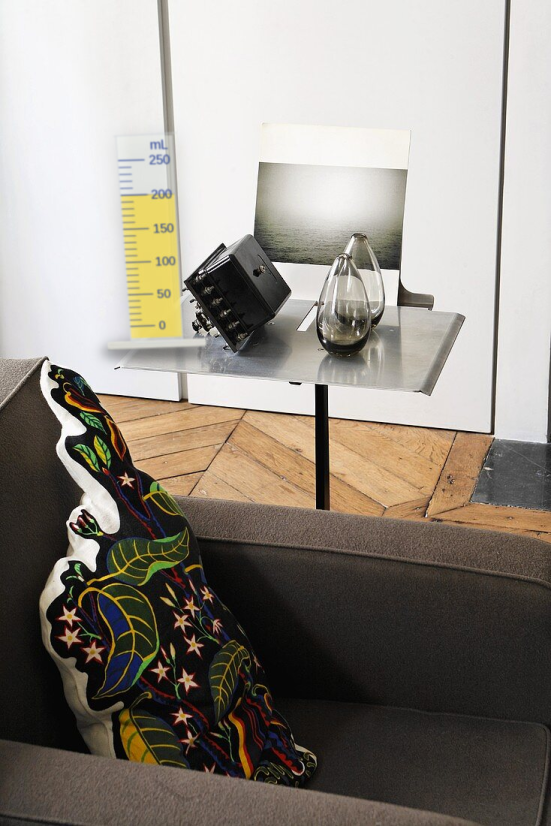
**200** mL
